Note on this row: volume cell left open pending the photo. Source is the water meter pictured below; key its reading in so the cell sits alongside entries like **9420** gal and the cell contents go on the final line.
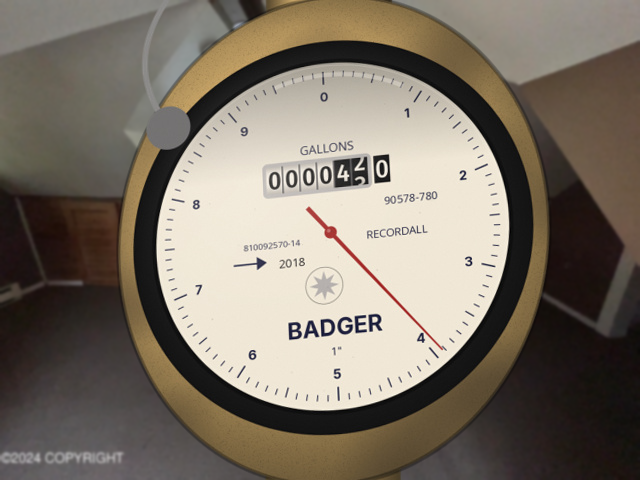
**423.9** gal
